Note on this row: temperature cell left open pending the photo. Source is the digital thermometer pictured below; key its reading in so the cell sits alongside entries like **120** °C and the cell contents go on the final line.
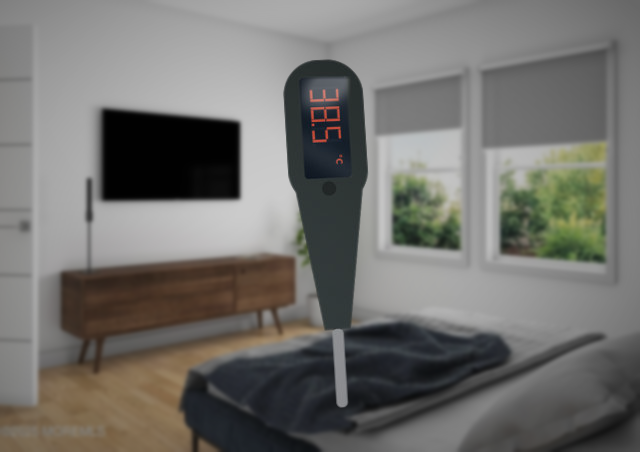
**38.5** °C
